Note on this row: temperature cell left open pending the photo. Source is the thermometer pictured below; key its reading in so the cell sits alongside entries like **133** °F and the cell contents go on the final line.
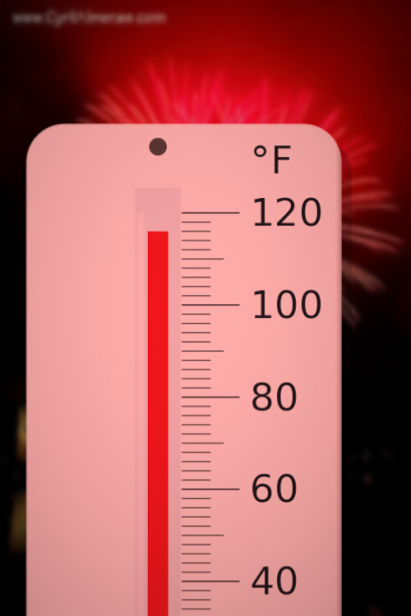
**116** °F
